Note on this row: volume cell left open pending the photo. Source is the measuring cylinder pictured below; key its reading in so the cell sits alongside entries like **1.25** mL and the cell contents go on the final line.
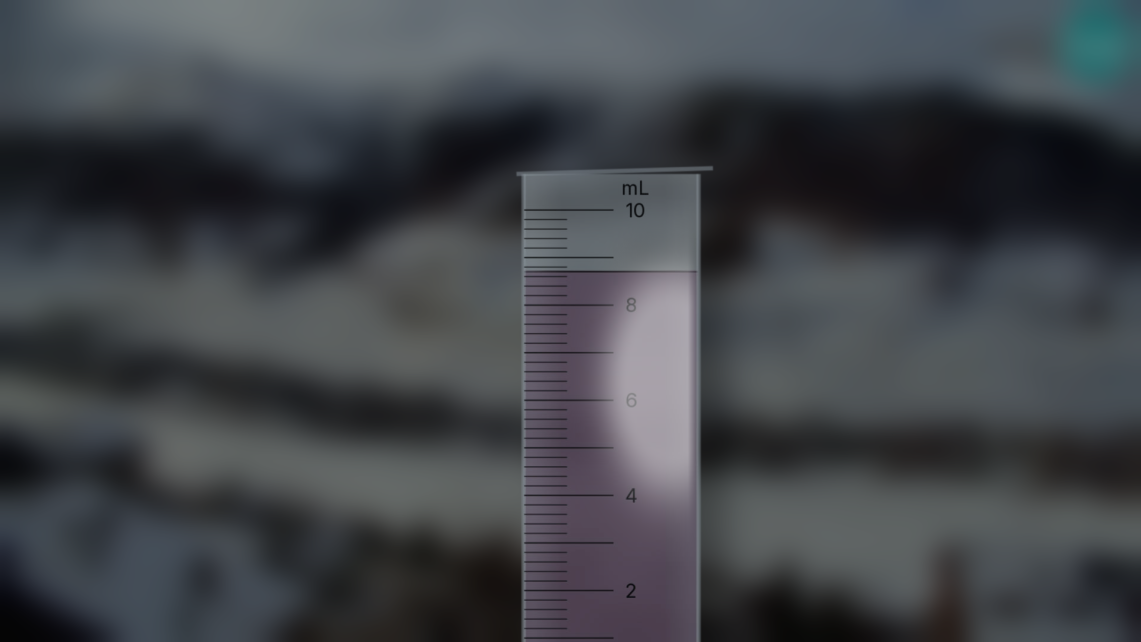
**8.7** mL
